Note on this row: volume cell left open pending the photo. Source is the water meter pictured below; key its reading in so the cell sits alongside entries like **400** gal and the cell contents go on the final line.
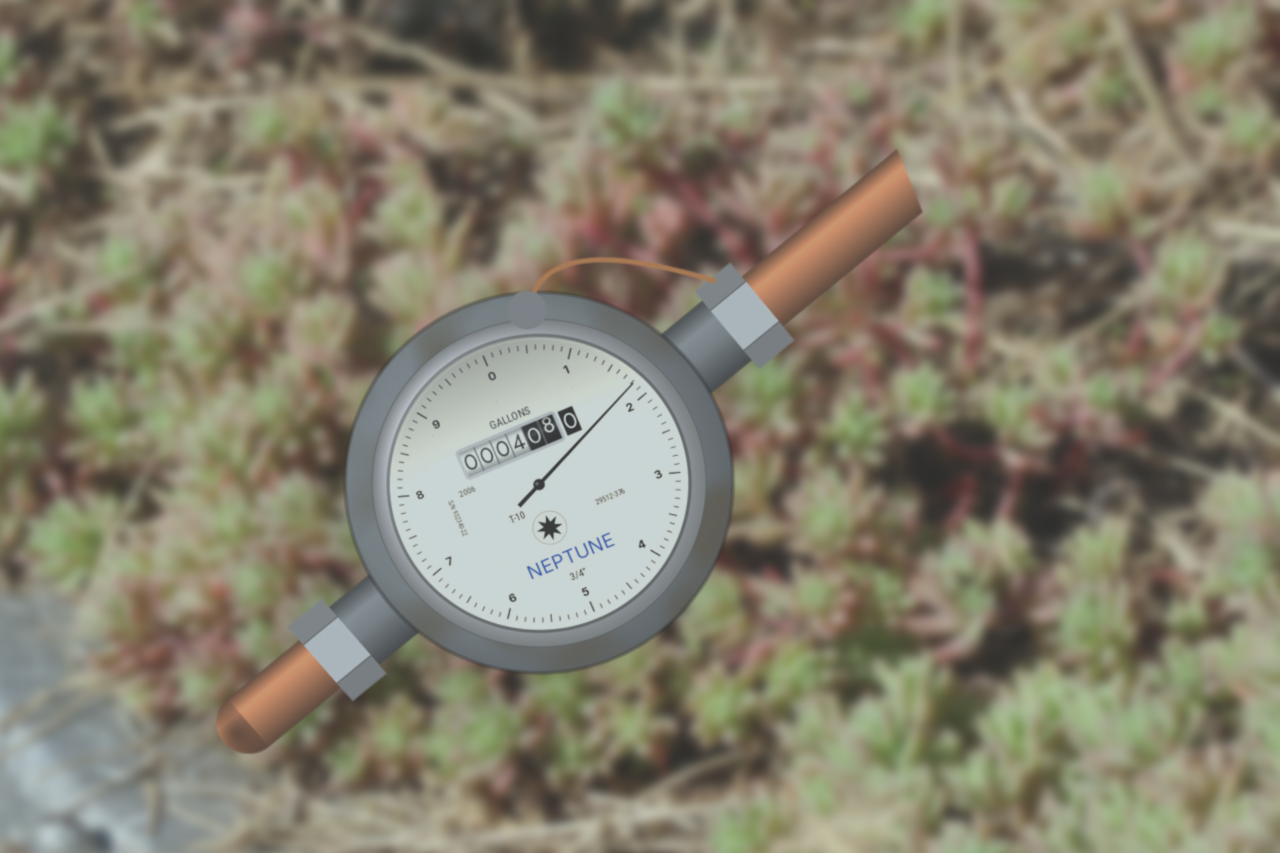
**4081.8** gal
